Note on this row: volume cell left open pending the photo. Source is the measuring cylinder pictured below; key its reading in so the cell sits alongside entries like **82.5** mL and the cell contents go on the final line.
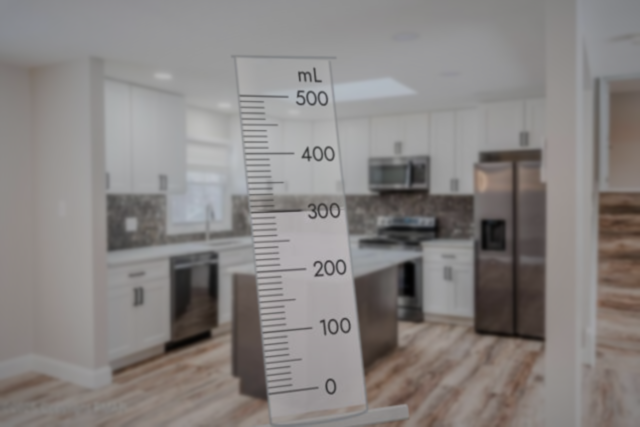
**300** mL
